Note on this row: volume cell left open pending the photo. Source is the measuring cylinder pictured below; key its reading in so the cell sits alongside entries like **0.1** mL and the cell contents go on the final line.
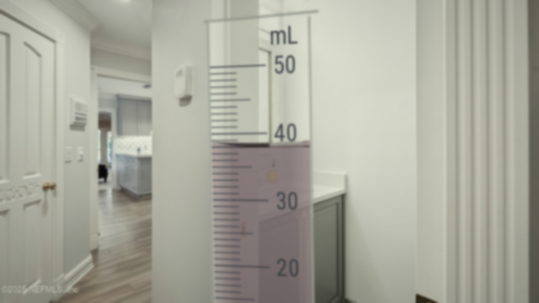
**38** mL
